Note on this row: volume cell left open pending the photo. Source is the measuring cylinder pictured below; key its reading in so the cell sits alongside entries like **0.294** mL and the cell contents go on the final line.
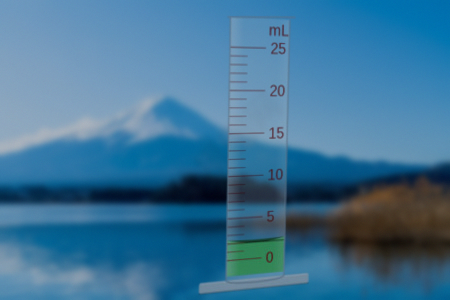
**2** mL
